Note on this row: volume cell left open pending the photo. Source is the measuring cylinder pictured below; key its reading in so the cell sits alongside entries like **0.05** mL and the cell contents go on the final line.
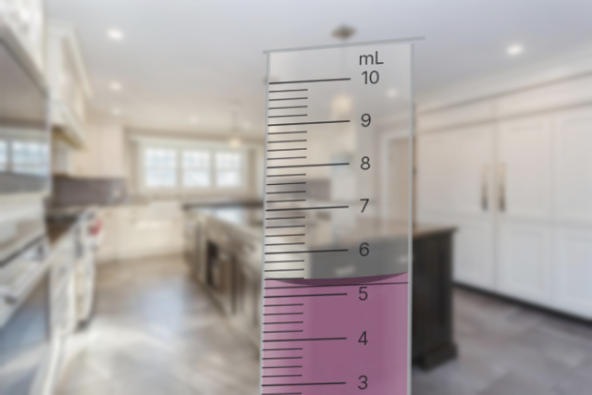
**5.2** mL
